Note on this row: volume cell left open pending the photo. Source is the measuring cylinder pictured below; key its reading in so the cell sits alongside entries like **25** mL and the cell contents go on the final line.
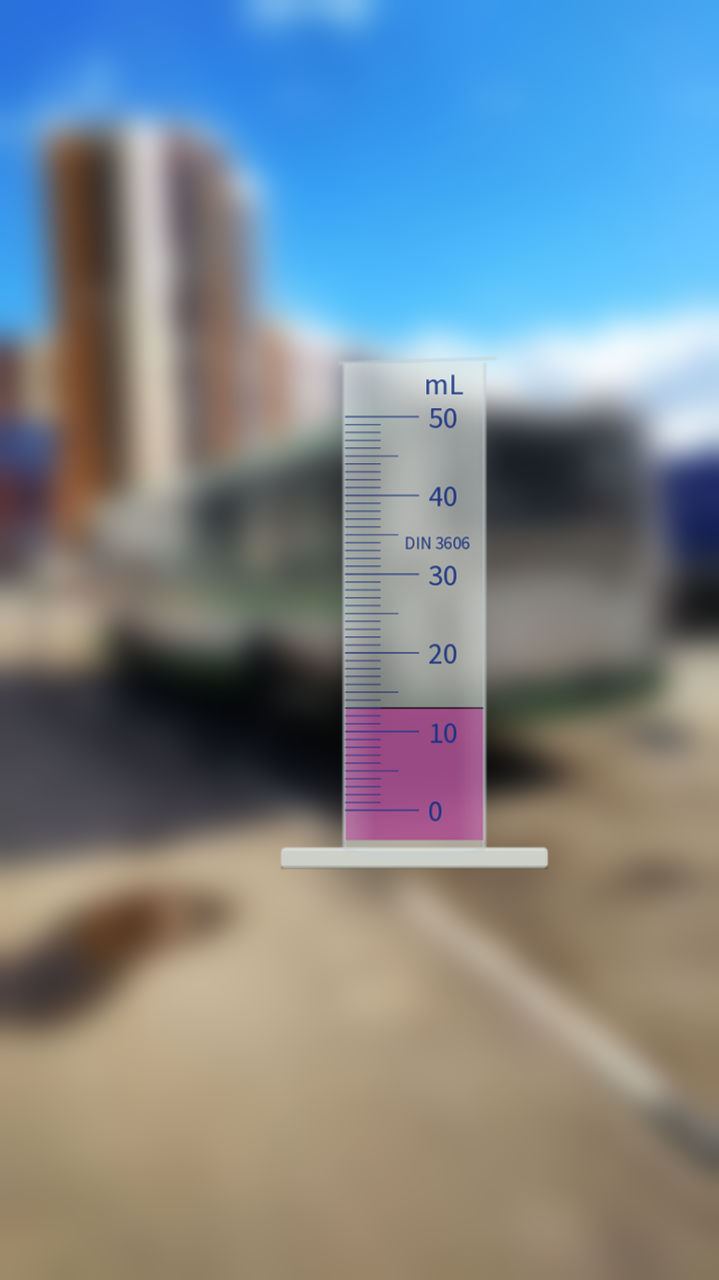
**13** mL
